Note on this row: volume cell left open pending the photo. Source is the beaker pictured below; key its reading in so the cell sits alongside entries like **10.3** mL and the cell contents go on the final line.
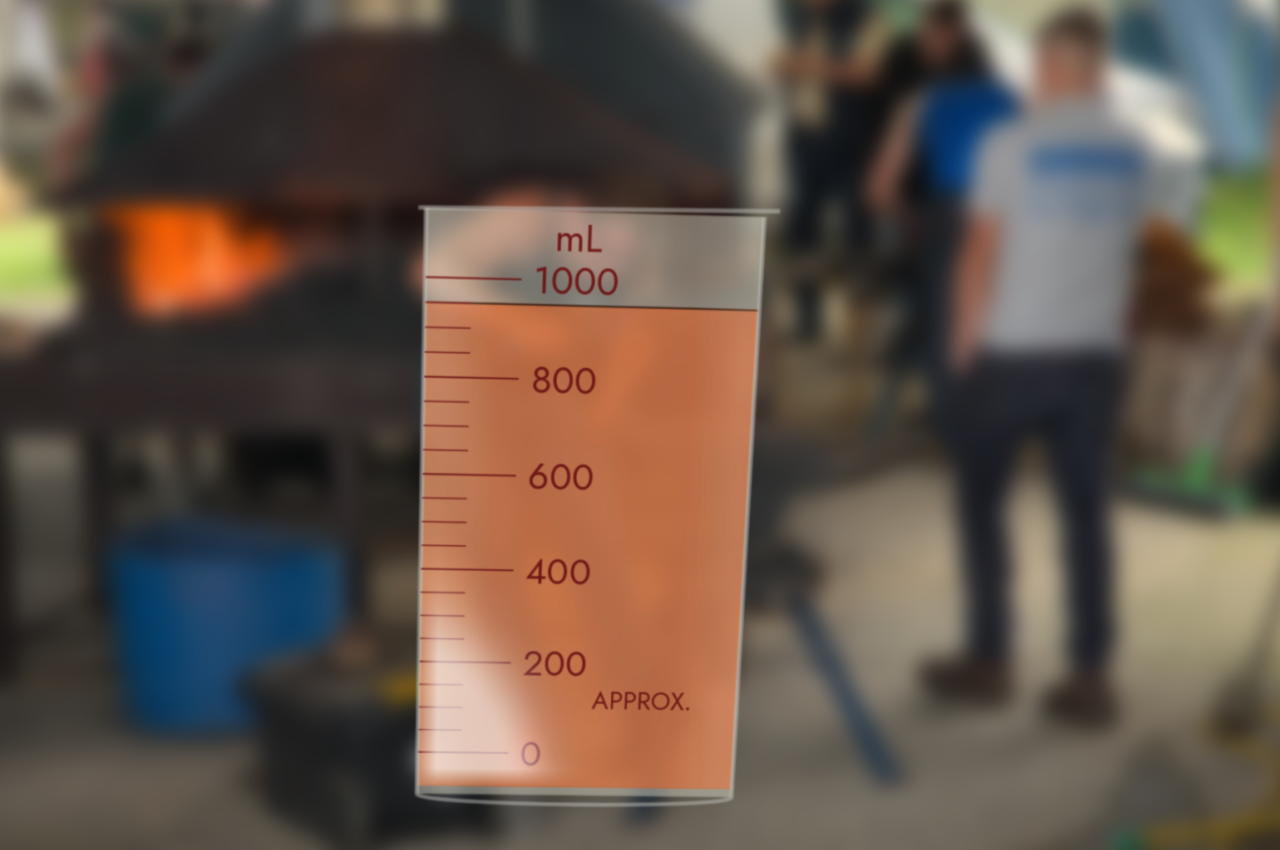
**950** mL
